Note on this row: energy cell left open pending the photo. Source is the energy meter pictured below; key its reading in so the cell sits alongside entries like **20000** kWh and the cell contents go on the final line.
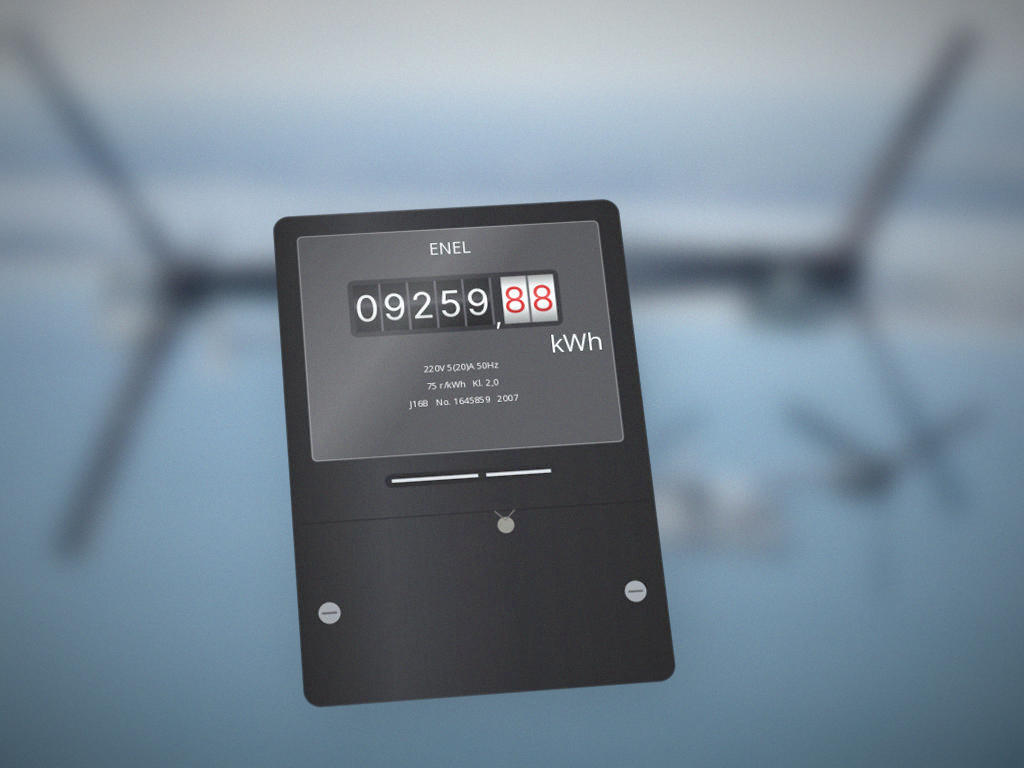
**9259.88** kWh
